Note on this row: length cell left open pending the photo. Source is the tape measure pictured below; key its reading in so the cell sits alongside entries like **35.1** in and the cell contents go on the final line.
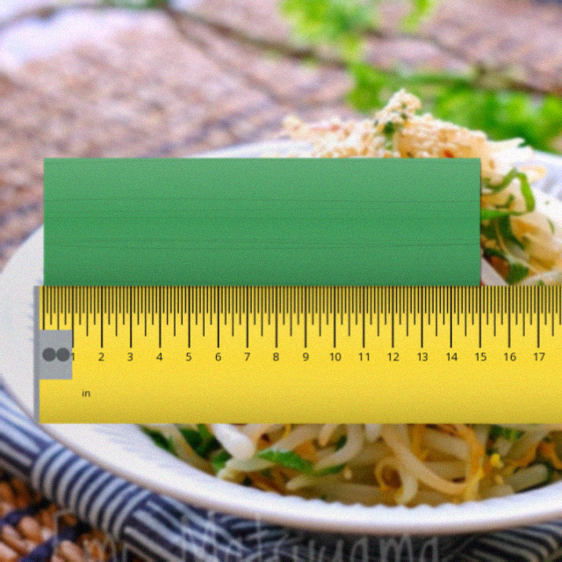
**15** in
